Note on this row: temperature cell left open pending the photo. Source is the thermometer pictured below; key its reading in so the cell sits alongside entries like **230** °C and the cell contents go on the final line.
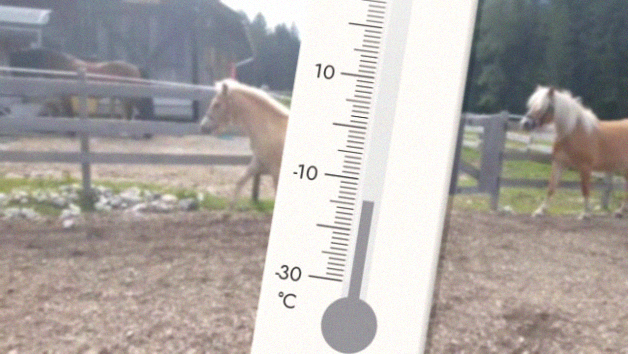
**-14** °C
